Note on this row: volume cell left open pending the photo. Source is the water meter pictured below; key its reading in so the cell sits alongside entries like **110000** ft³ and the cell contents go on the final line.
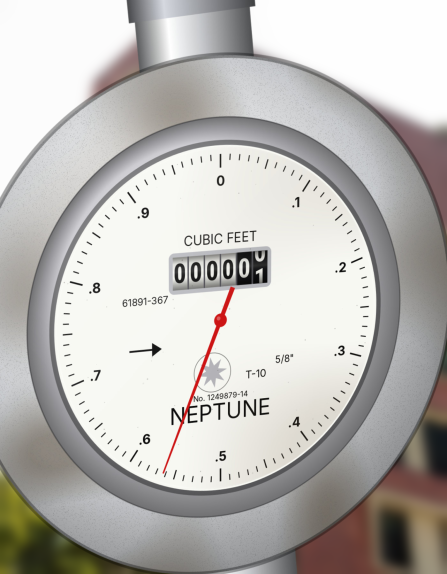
**0.56** ft³
